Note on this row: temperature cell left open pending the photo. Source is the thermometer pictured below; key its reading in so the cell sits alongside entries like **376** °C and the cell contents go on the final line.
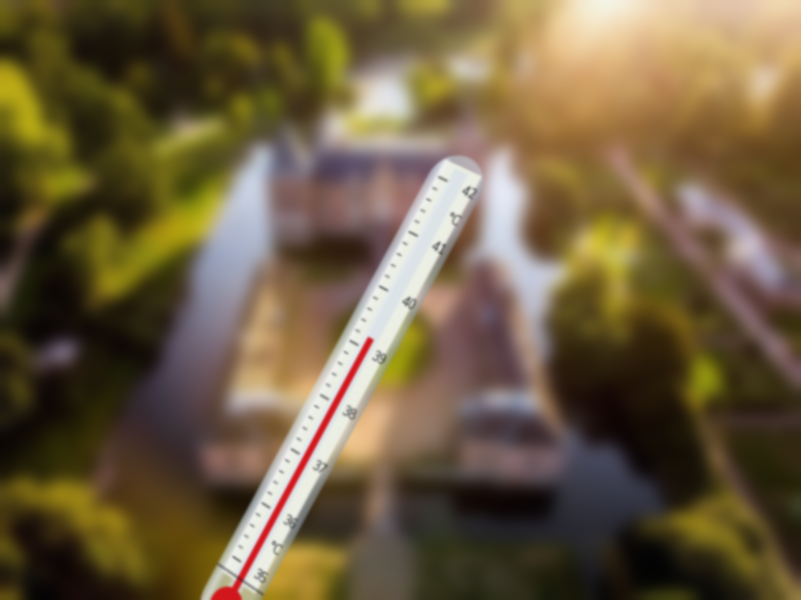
**39.2** °C
